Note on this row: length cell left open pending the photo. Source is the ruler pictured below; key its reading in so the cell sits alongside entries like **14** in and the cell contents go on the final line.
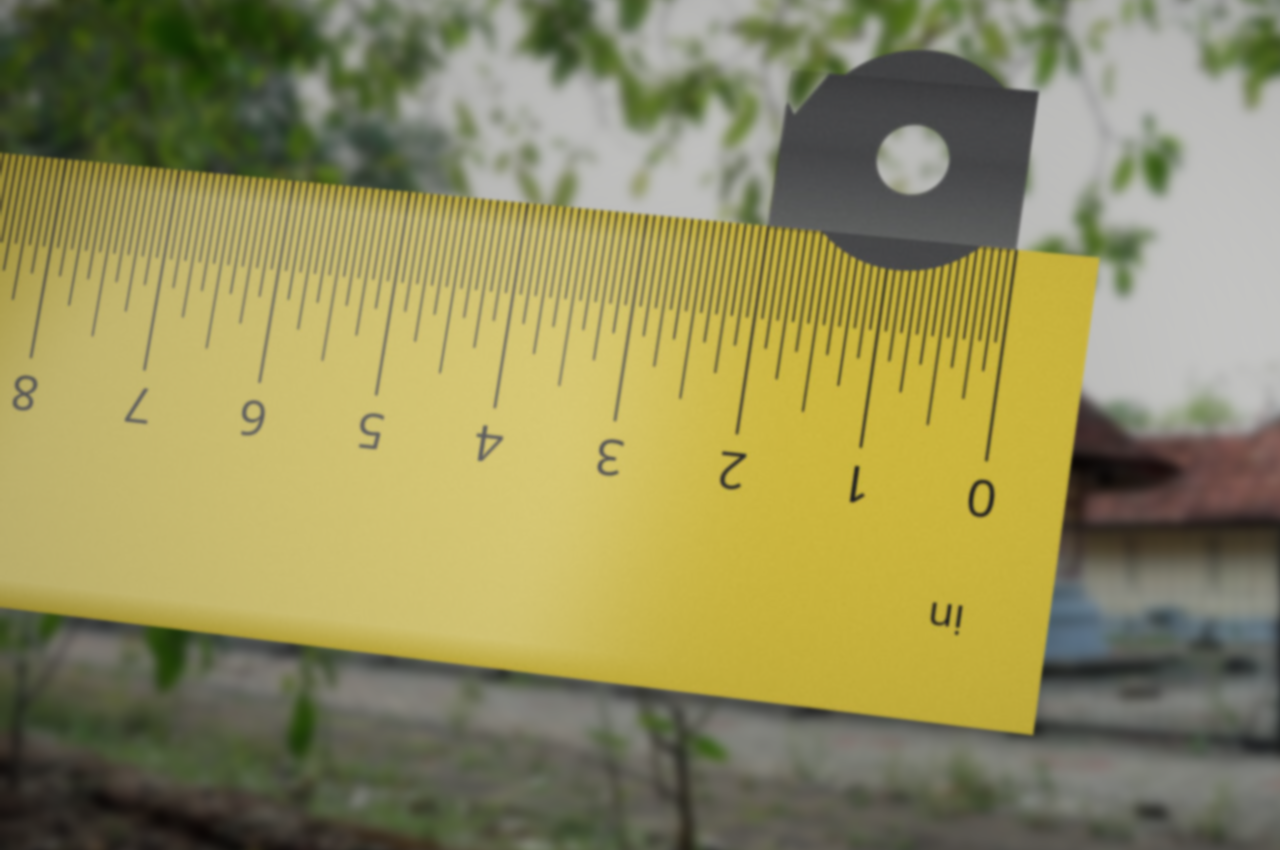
**2** in
